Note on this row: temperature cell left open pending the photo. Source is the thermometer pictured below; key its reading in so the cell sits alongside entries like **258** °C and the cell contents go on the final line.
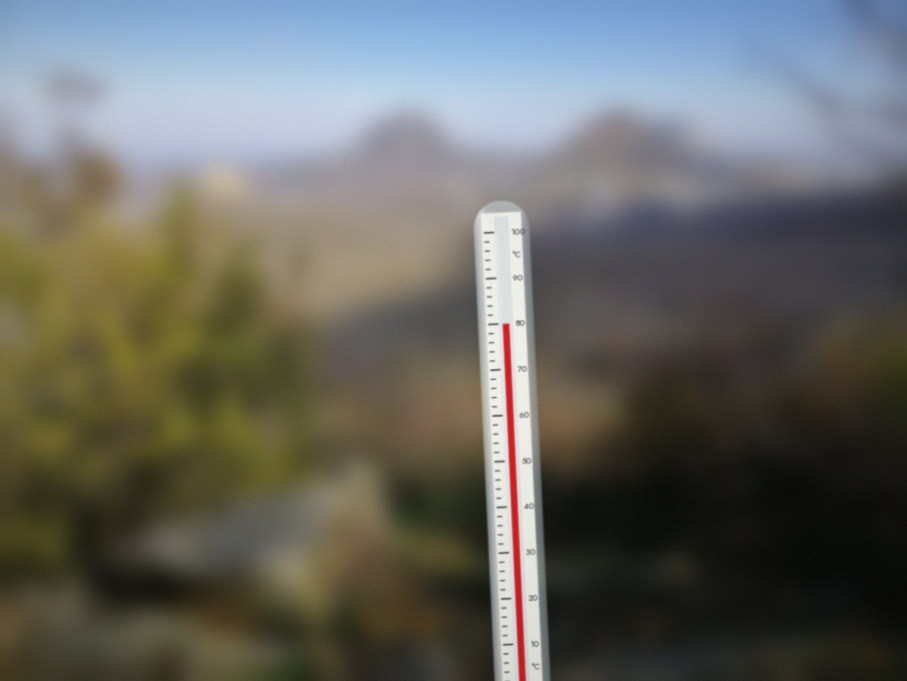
**80** °C
